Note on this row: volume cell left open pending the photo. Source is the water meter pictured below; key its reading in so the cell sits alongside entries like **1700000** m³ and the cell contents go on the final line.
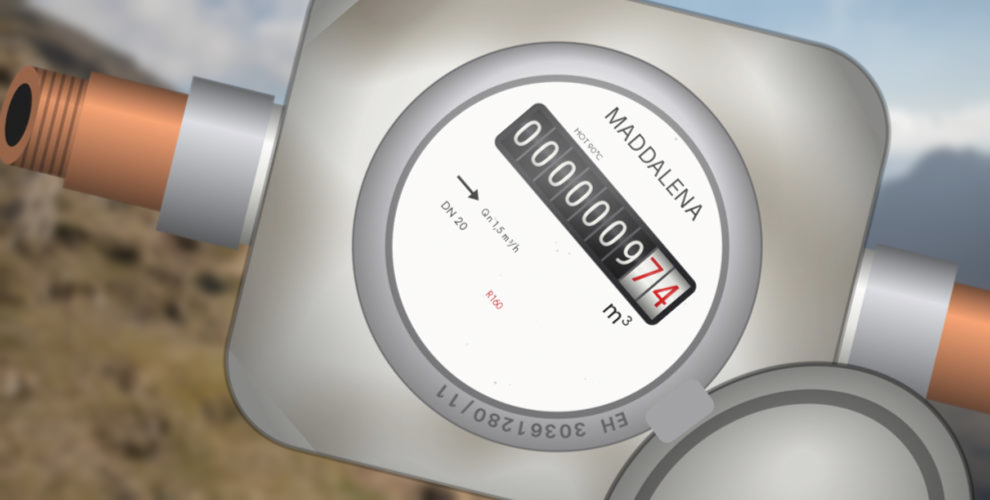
**9.74** m³
